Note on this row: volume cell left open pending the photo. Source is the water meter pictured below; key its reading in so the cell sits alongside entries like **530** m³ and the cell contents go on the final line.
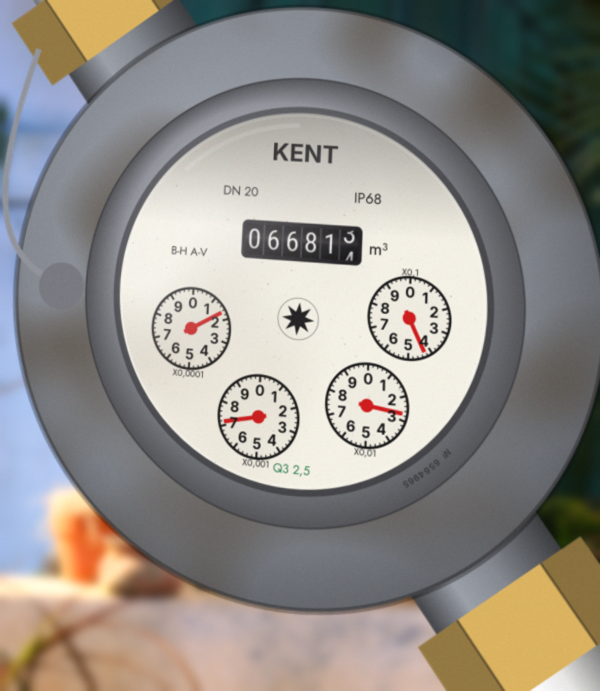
**66813.4271** m³
